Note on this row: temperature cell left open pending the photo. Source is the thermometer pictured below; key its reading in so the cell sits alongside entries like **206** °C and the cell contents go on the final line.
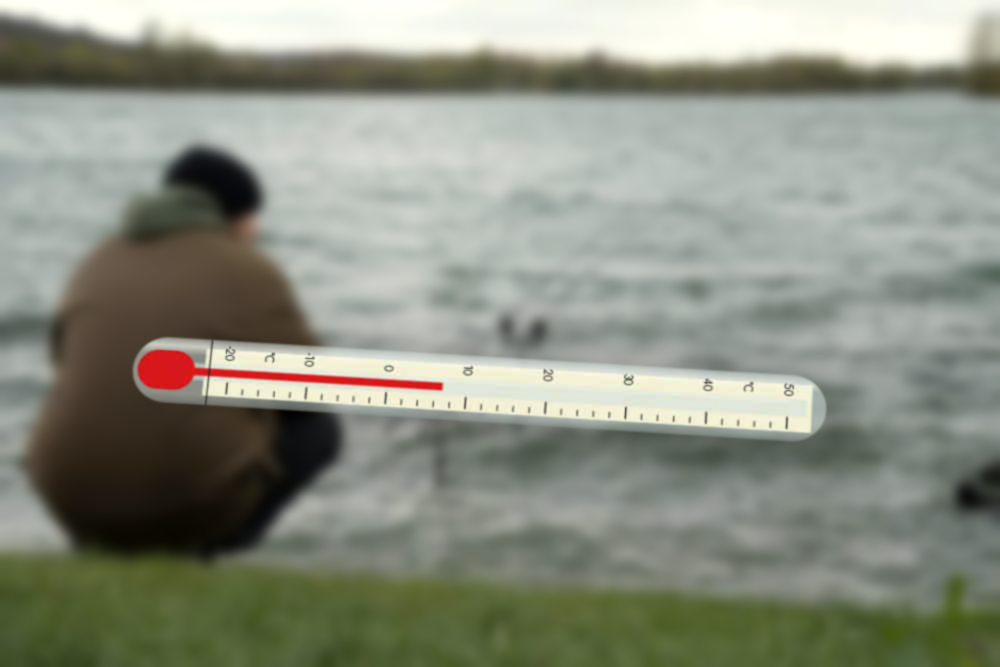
**7** °C
